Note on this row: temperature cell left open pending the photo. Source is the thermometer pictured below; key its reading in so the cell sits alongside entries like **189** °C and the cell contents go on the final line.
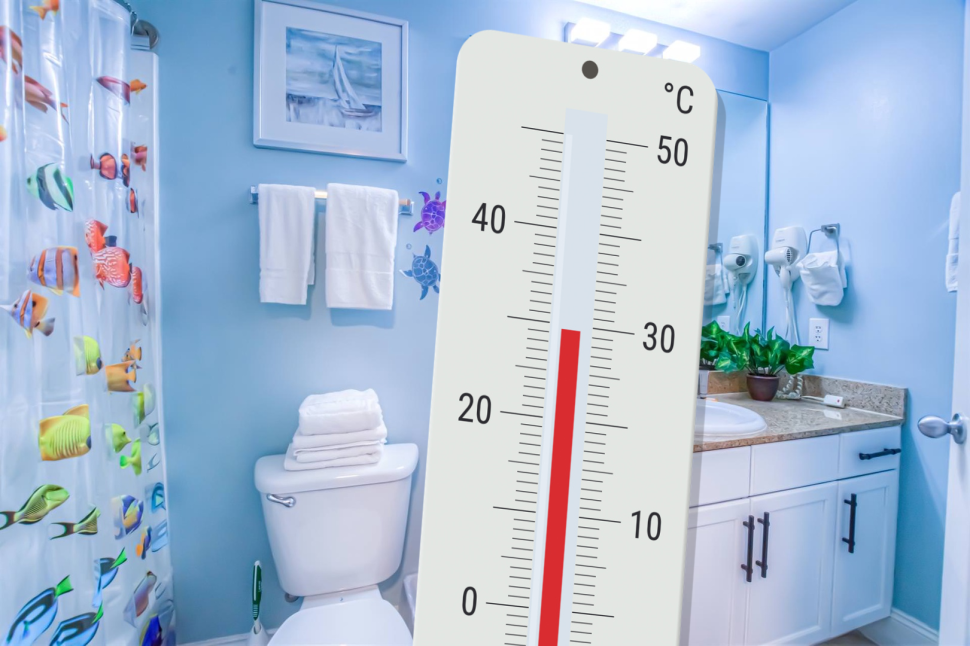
**29.5** °C
